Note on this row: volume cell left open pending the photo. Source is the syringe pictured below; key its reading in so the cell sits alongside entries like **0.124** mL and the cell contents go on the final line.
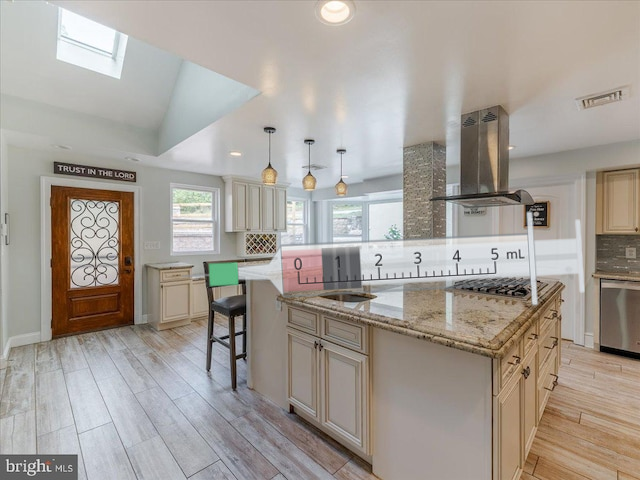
**0.6** mL
